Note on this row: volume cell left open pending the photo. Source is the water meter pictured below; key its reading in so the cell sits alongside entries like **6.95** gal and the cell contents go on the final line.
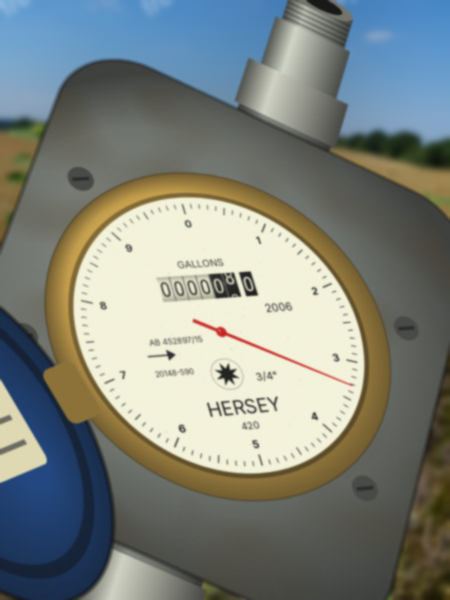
**83.3** gal
